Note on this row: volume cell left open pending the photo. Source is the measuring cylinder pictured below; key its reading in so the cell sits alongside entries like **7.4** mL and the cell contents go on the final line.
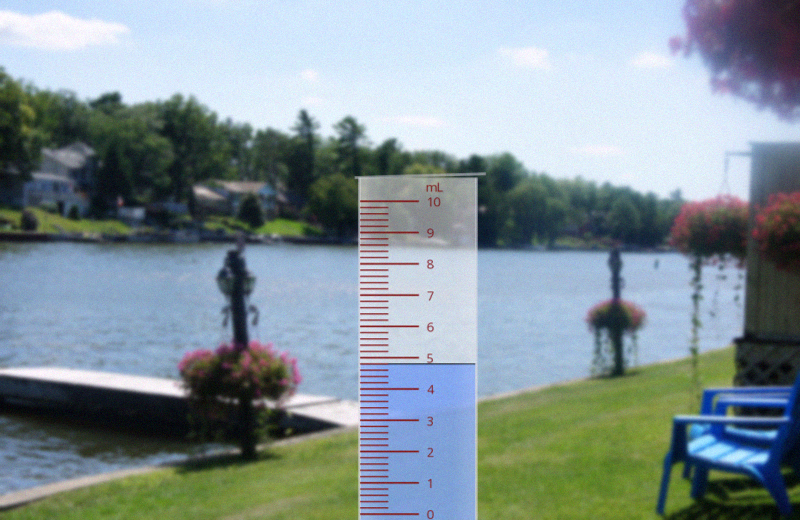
**4.8** mL
